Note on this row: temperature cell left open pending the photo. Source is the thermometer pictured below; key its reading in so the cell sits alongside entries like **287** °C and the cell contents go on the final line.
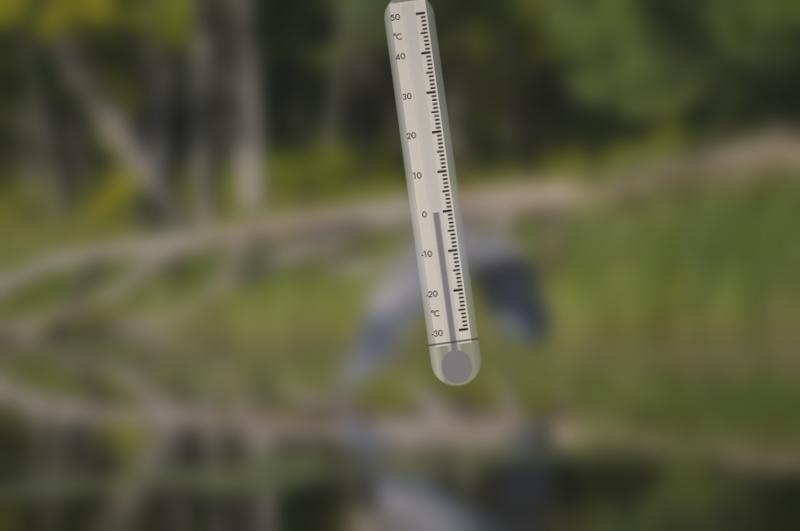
**0** °C
